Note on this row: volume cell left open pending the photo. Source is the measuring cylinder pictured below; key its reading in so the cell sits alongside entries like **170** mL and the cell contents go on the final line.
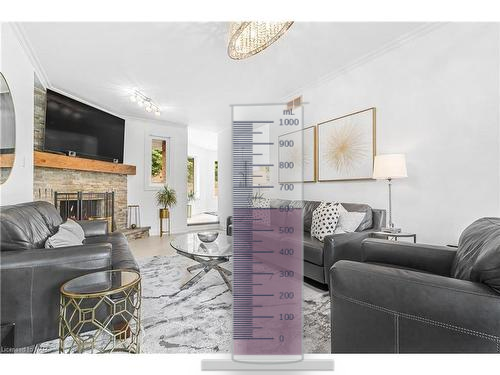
**600** mL
